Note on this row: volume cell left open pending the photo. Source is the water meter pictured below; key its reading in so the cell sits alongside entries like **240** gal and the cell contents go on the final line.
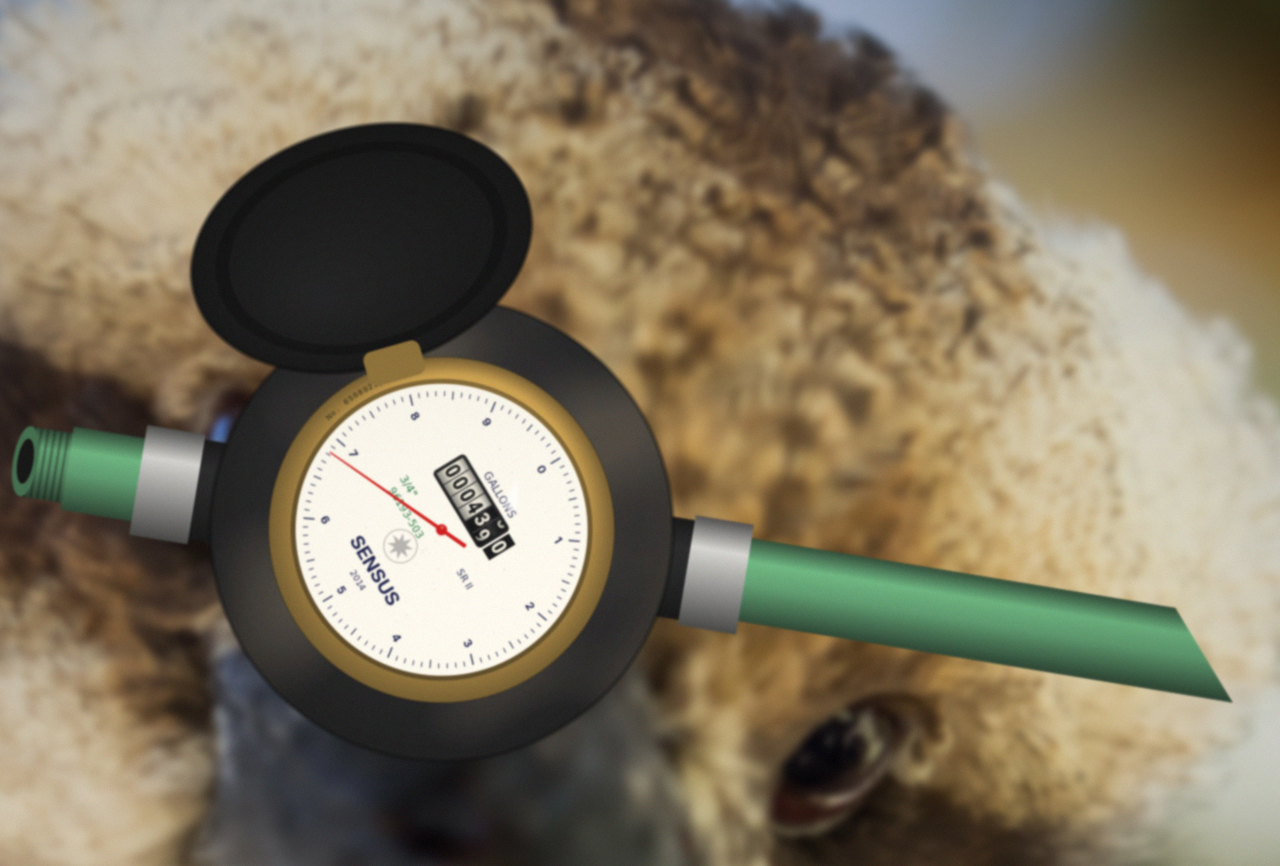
**4386.8** gal
